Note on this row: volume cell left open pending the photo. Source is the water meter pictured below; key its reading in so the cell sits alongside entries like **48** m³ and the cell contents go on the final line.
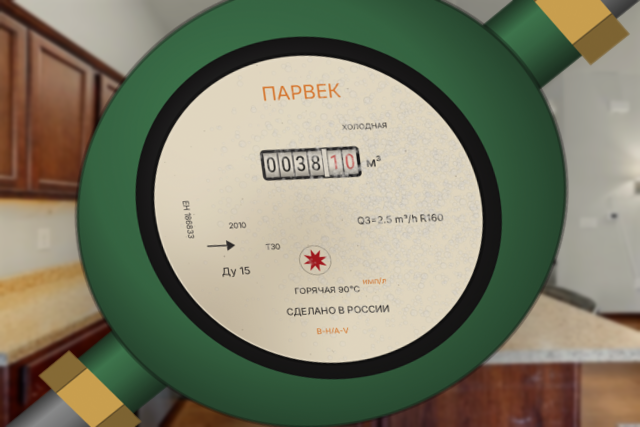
**38.10** m³
